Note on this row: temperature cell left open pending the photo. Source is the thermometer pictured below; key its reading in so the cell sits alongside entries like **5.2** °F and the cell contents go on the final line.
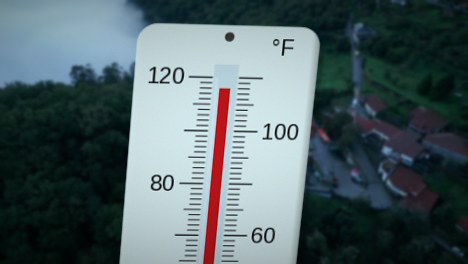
**116** °F
